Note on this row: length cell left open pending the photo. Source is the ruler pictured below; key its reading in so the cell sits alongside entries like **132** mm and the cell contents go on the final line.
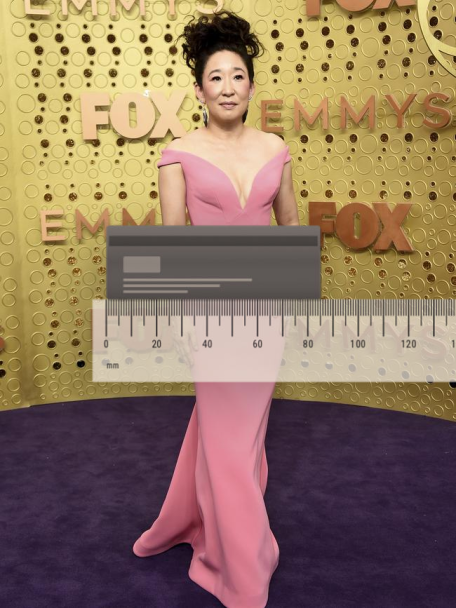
**85** mm
